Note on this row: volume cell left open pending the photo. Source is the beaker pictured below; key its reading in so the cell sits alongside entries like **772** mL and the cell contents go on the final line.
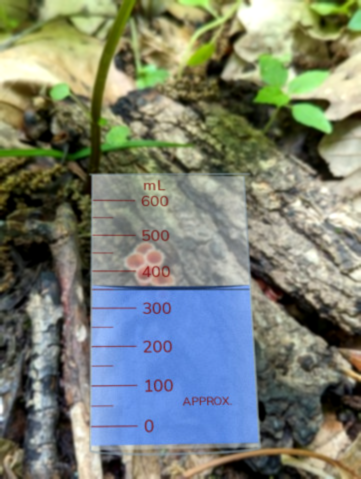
**350** mL
